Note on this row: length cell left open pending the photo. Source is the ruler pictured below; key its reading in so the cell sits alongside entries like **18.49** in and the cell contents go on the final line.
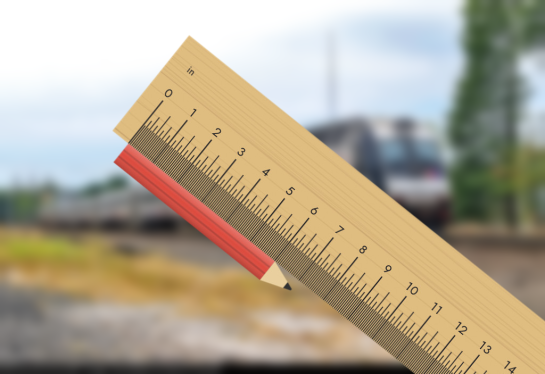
**7** in
